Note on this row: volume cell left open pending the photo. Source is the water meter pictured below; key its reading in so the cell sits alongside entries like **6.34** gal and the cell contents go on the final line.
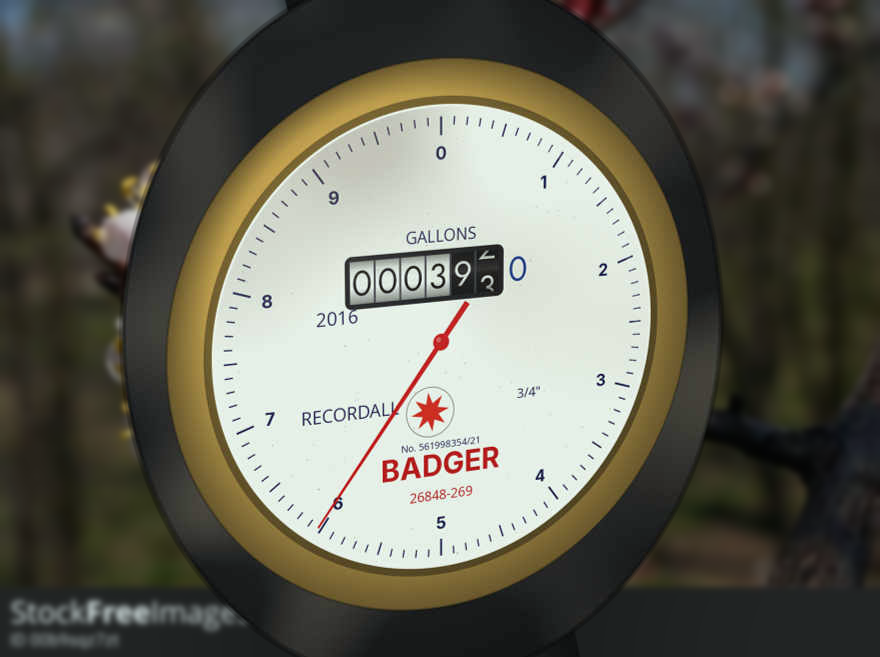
**3926.0** gal
